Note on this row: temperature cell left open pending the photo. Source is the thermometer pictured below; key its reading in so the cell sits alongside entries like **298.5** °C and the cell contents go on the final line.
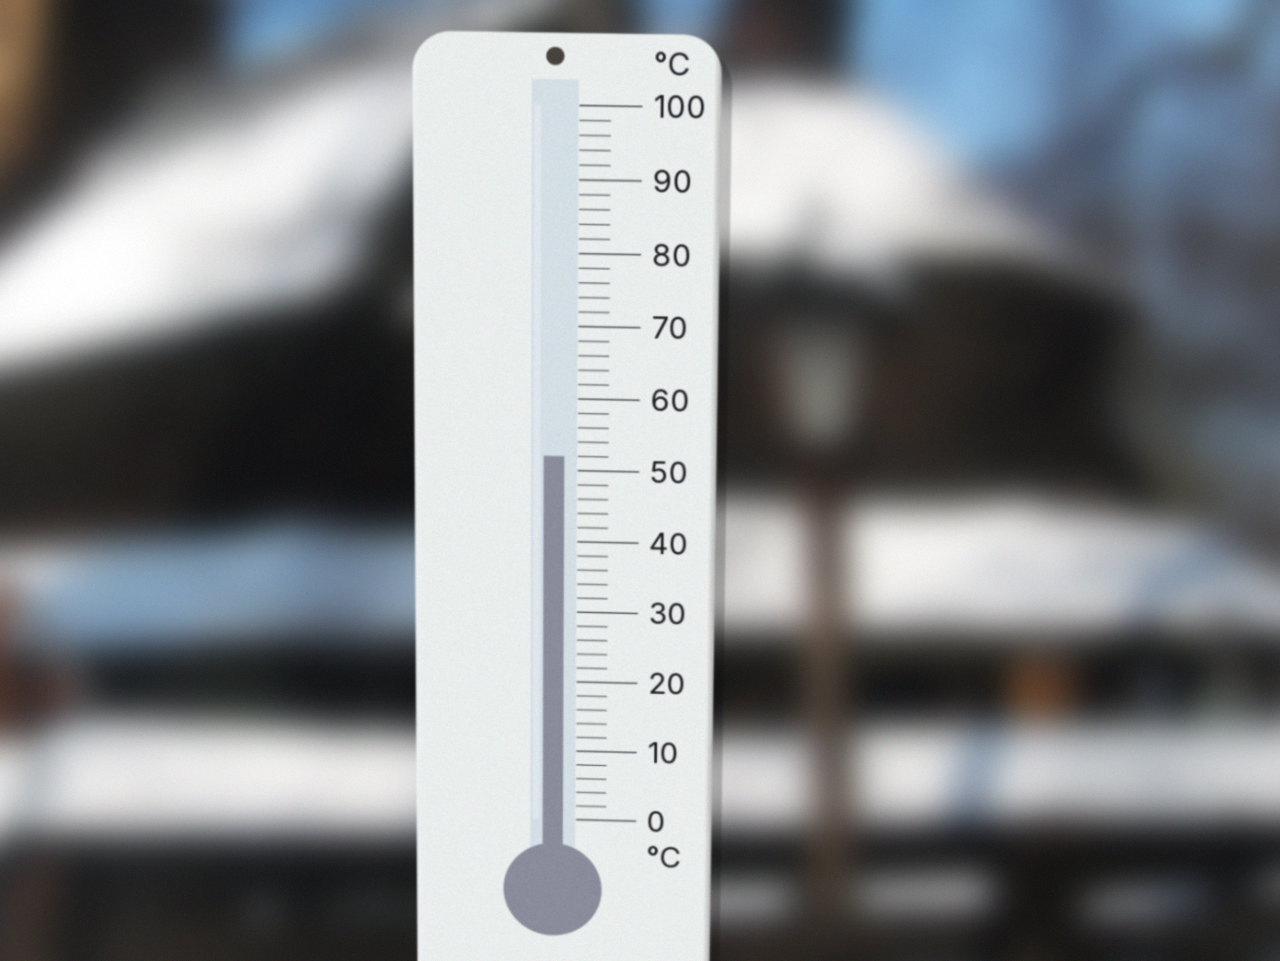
**52** °C
